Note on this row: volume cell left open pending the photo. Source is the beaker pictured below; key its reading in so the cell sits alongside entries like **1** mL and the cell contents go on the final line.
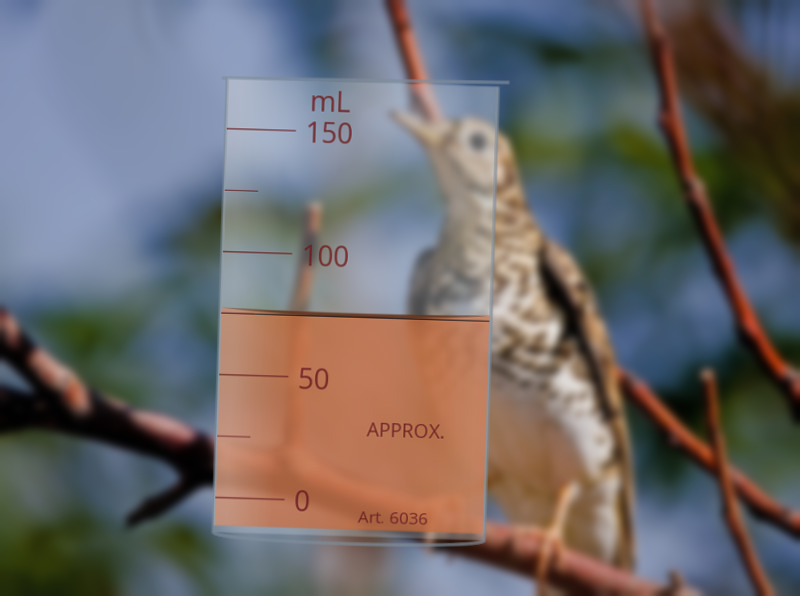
**75** mL
